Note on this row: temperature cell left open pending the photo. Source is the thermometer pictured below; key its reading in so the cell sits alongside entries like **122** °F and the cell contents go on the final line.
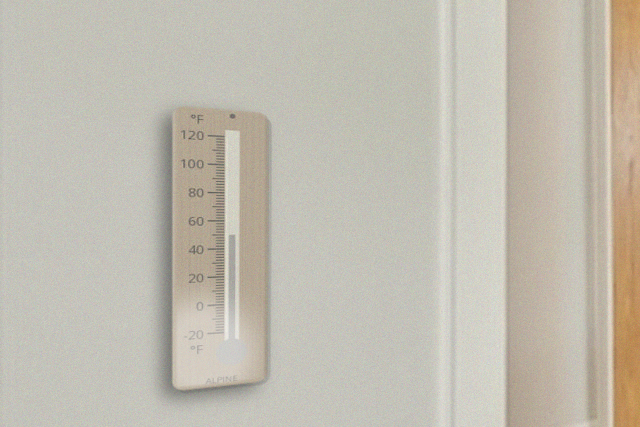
**50** °F
